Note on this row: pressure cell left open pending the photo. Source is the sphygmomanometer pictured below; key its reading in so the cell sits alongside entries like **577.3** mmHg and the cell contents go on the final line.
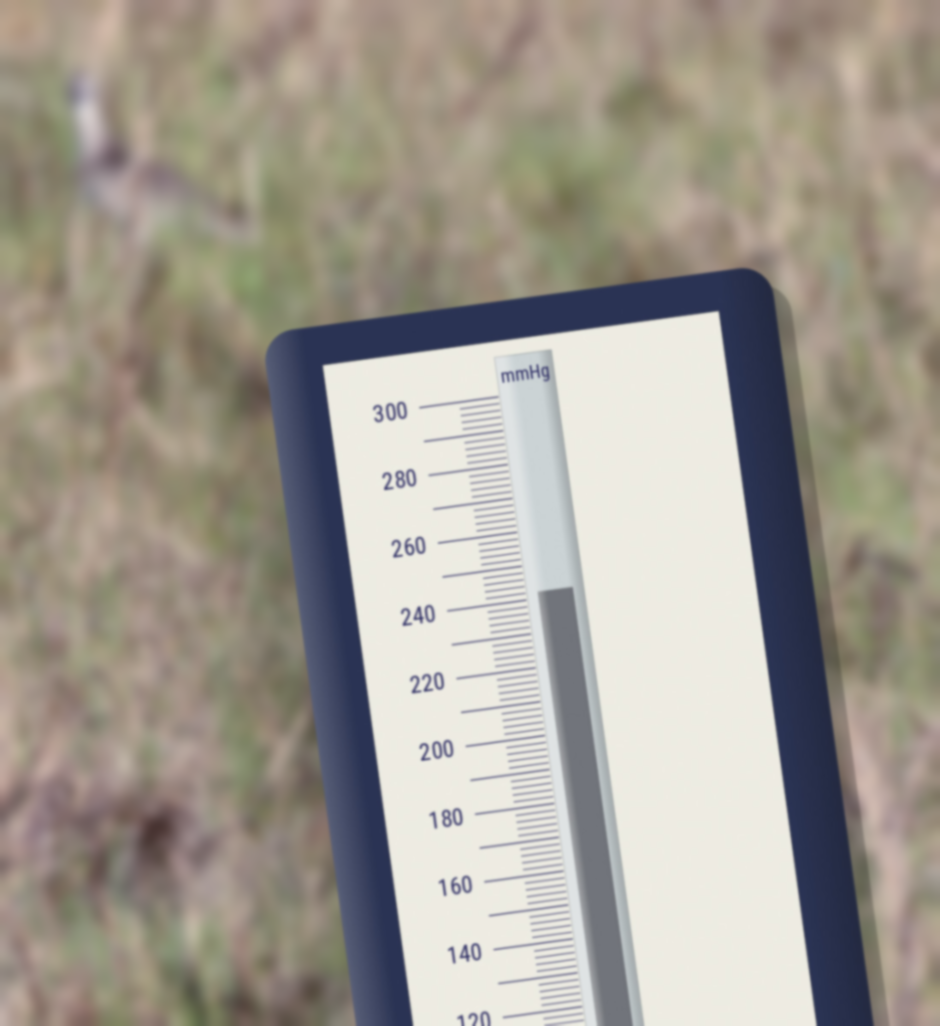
**242** mmHg
